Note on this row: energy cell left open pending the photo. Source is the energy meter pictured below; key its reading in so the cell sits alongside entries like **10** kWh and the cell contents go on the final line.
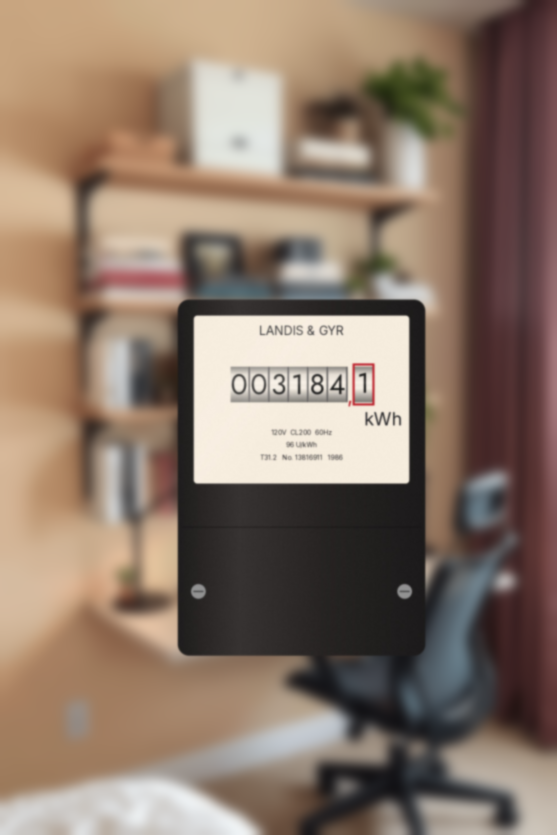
**3184.1** kWh
